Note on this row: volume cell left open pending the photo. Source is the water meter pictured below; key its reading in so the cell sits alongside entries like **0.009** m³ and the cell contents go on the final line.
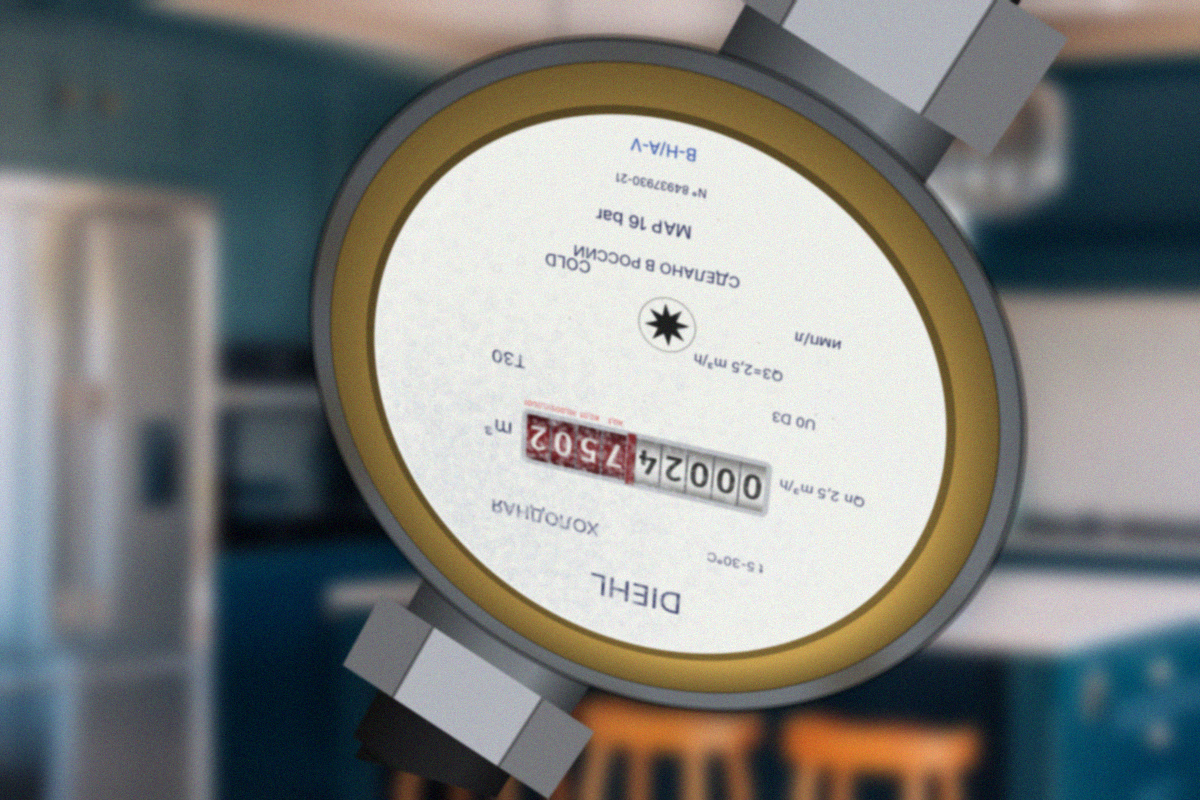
**24.7502** m³
